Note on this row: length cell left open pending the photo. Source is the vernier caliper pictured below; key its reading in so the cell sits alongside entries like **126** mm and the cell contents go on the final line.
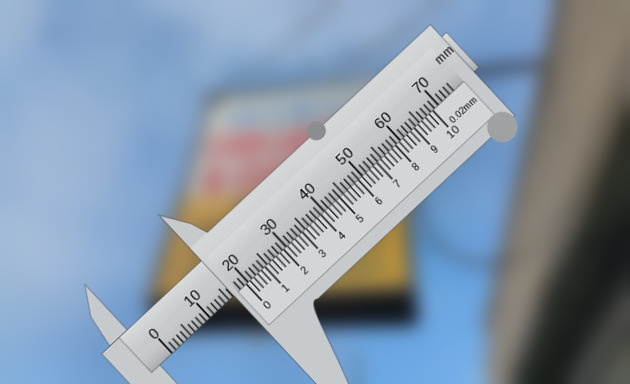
**19.5** mm
